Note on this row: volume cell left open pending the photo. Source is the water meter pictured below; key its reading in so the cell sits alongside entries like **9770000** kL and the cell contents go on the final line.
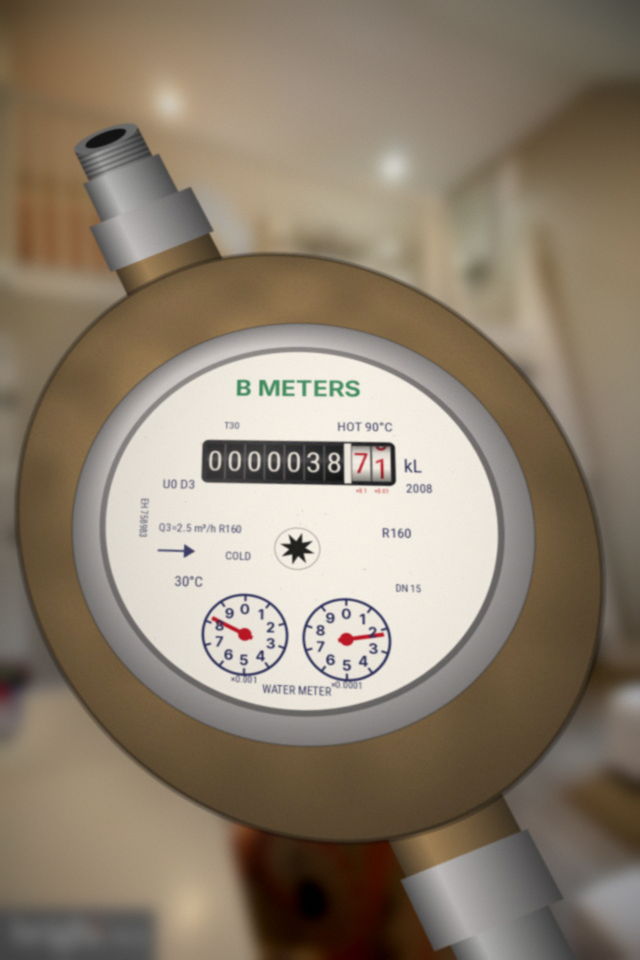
**38.7082** kL
